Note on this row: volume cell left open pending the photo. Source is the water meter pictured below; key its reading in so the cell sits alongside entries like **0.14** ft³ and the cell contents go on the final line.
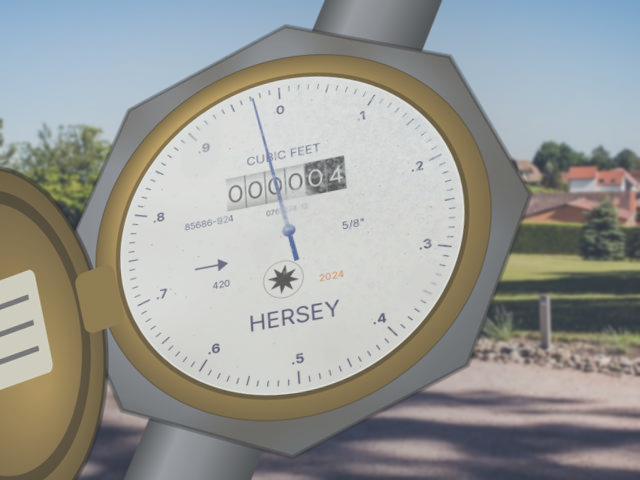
**3.97** ft³
